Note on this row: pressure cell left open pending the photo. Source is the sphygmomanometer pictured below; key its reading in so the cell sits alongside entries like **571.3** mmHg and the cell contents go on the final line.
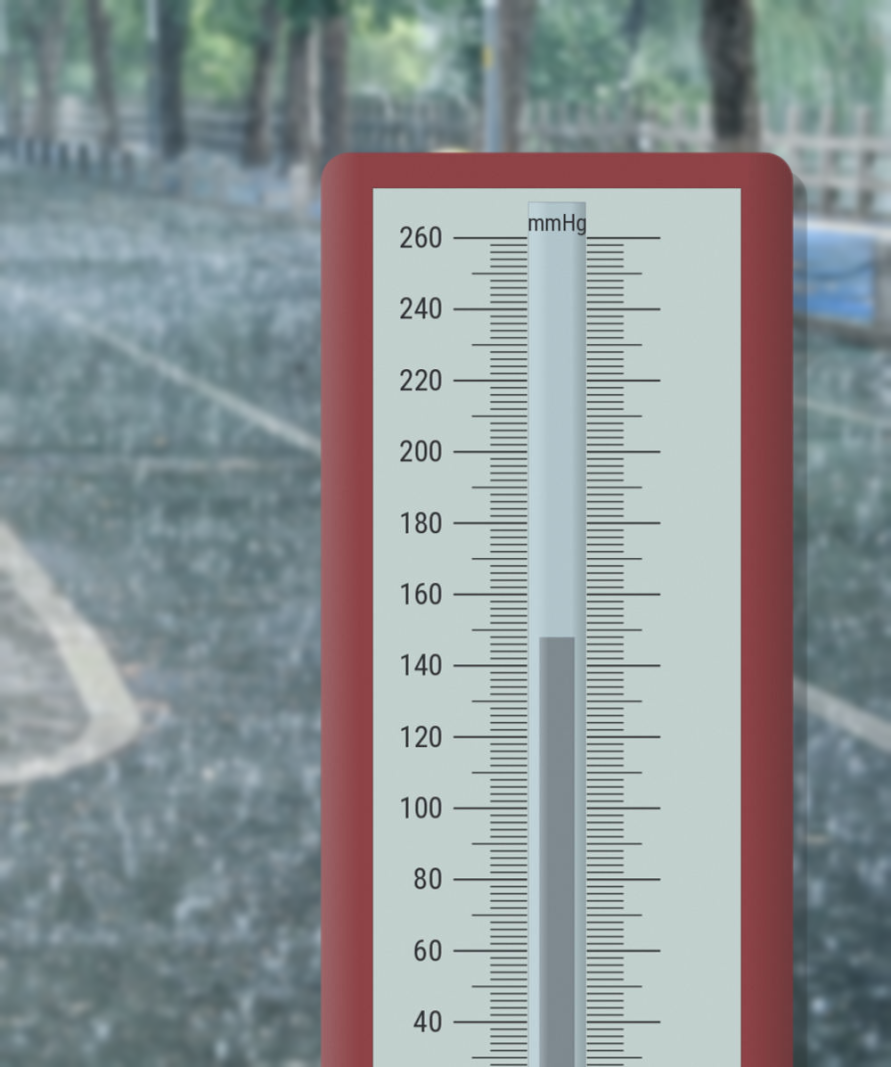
**148** mmHg
